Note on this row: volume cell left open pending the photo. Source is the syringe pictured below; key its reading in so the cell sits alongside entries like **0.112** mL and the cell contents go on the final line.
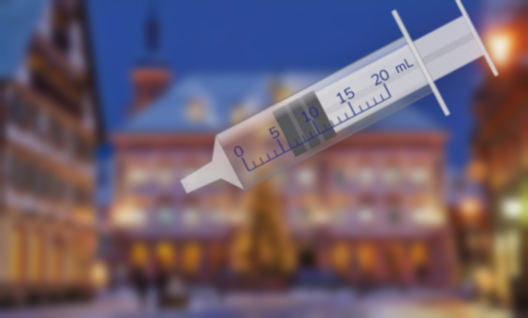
**6** mL
